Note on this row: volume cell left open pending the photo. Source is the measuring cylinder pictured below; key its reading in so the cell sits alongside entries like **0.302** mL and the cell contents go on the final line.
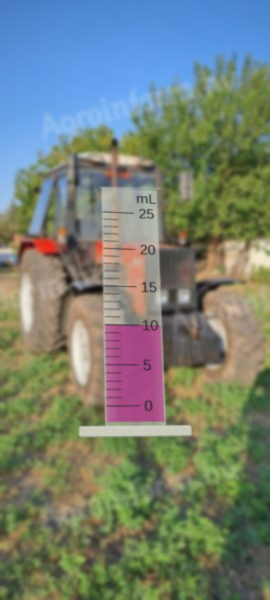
**10** mL
